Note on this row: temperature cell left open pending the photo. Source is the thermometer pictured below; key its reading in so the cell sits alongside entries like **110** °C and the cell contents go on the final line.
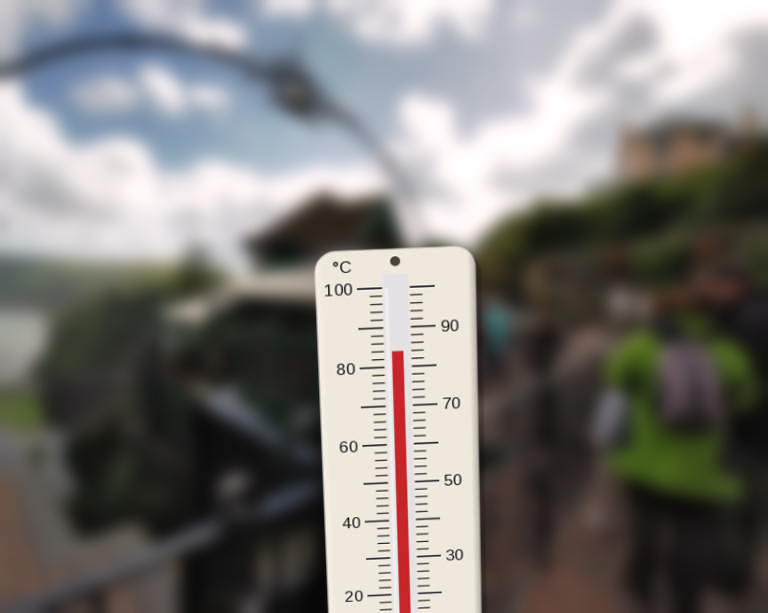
**84** °C
